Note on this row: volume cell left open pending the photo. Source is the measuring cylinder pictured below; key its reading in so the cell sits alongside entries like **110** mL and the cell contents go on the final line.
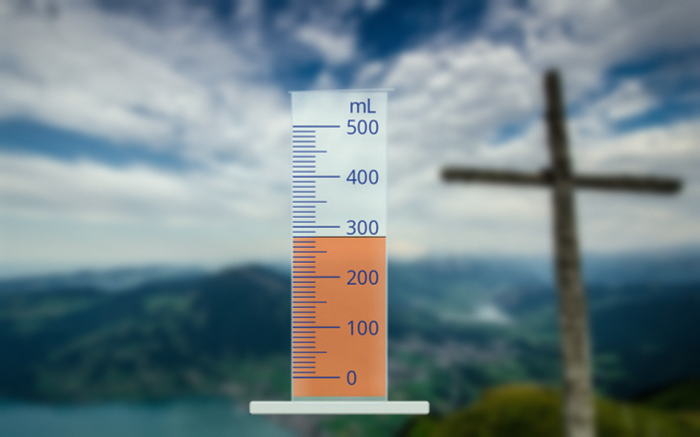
**280** mL
